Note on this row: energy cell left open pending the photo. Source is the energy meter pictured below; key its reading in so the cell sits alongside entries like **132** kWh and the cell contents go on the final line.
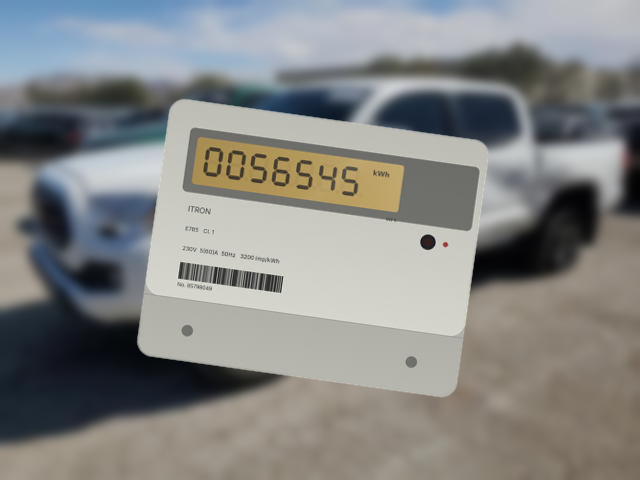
**56545** kWh
